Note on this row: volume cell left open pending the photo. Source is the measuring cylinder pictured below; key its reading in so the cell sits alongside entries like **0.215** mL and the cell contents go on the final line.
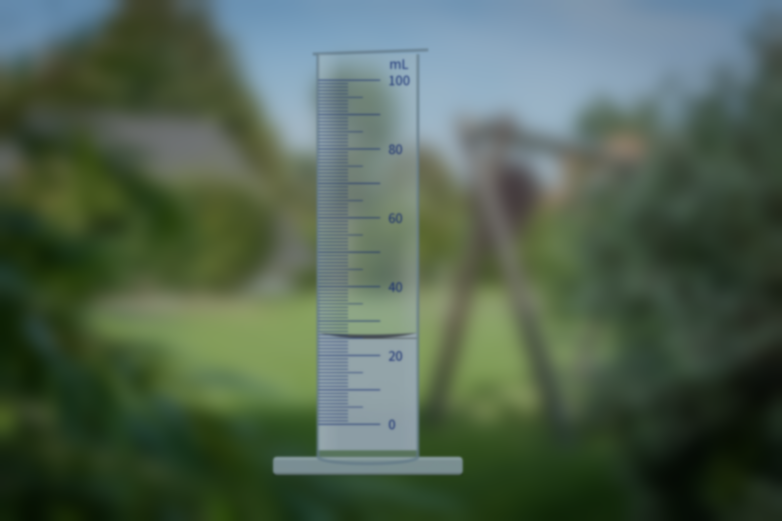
**25** mL
